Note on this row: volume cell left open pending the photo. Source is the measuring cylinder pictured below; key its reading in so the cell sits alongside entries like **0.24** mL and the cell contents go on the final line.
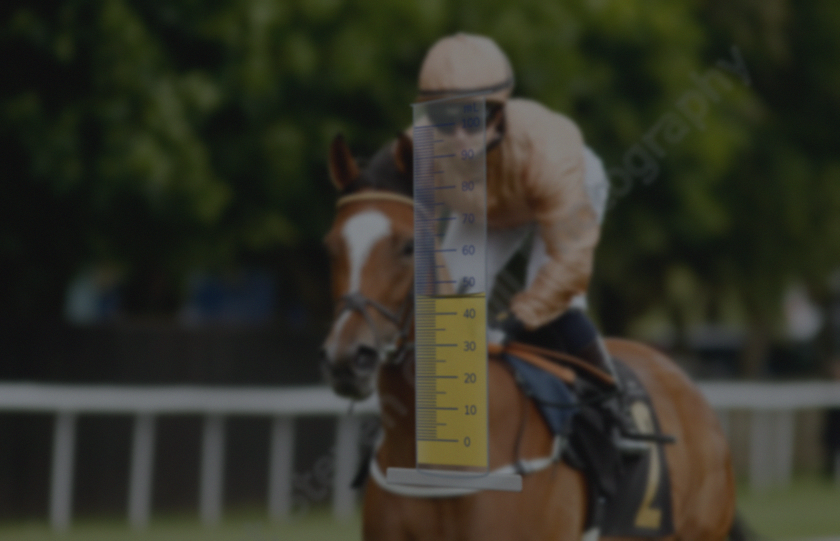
**45** mL
